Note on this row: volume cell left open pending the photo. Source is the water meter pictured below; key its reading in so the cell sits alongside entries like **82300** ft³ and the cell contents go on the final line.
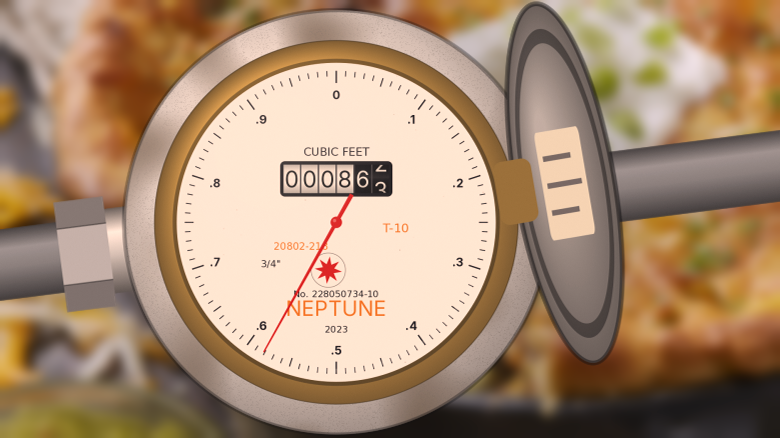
**862.58** ft³
